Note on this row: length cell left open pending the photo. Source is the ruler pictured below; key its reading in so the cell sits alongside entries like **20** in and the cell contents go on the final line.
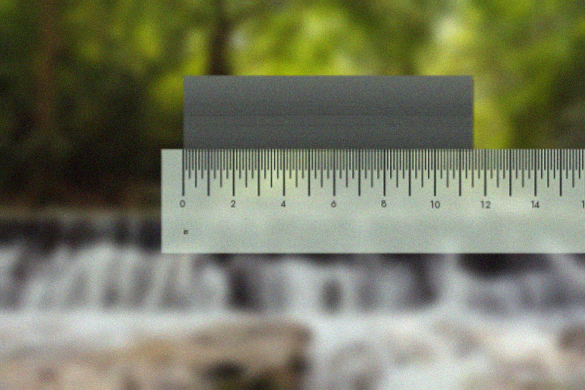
**11.5** in
